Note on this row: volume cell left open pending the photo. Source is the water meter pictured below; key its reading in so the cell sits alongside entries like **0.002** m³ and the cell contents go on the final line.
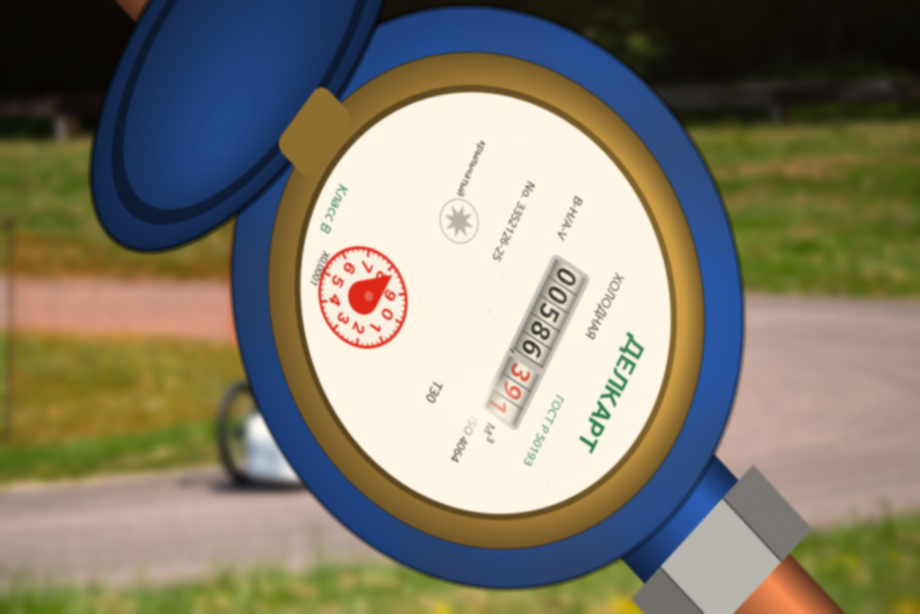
**586.3908** m³
